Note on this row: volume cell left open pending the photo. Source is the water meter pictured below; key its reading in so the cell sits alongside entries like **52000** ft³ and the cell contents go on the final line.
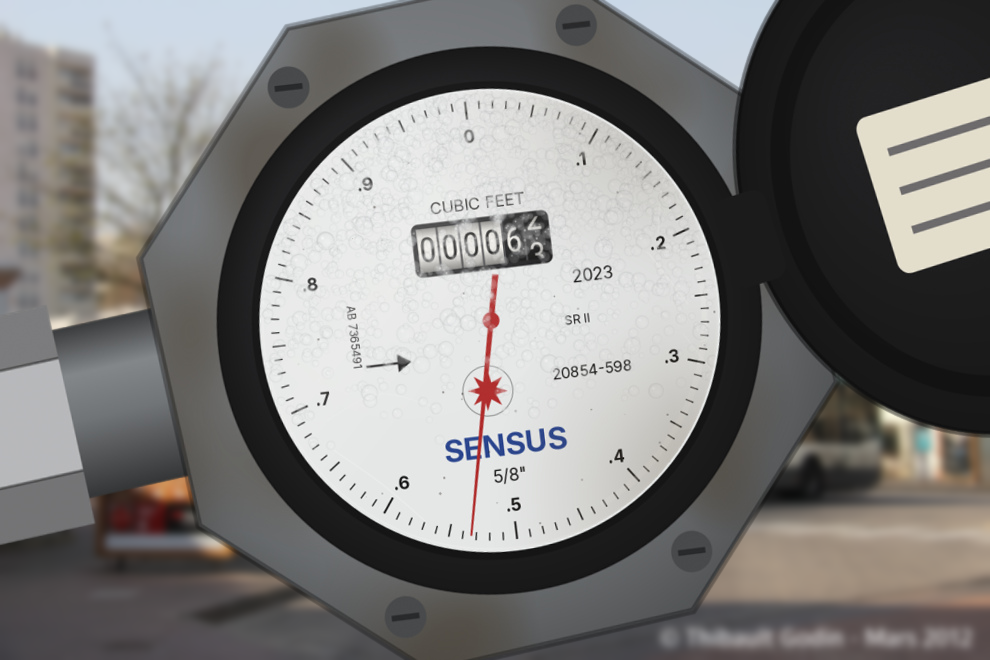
**62.53** ft³
